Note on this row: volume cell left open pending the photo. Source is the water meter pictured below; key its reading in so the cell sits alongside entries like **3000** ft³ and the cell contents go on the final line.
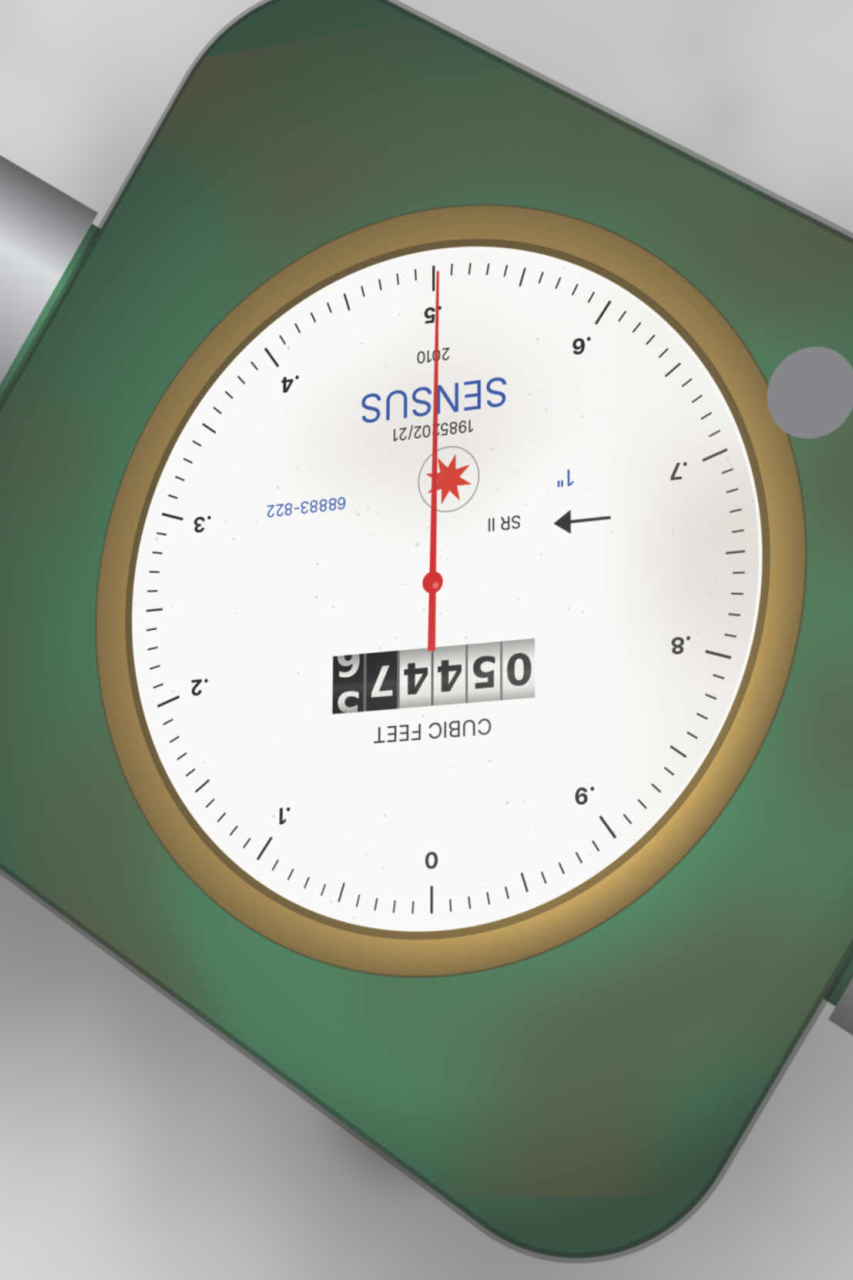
**54475.50** ft³
